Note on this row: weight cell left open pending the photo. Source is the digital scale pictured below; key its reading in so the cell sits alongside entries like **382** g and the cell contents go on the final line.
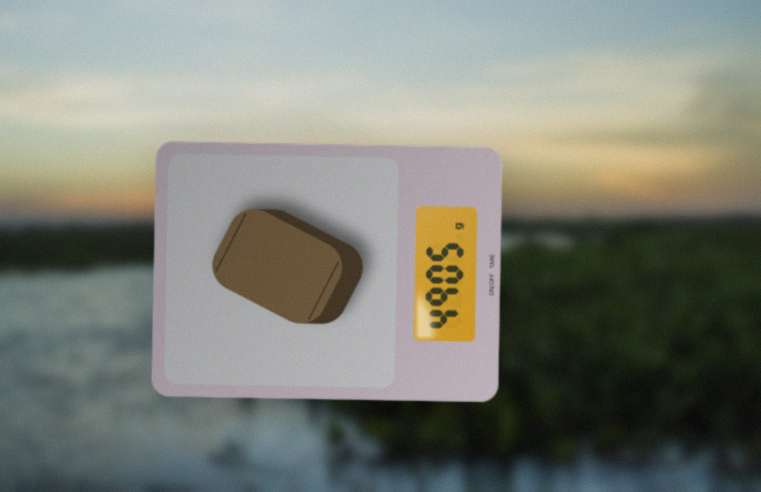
**4905** g
